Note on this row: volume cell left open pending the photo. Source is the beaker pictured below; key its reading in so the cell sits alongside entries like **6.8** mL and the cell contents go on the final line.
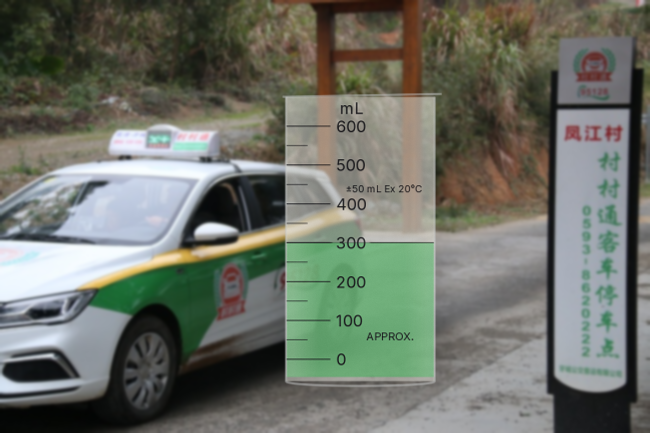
**300** mL
